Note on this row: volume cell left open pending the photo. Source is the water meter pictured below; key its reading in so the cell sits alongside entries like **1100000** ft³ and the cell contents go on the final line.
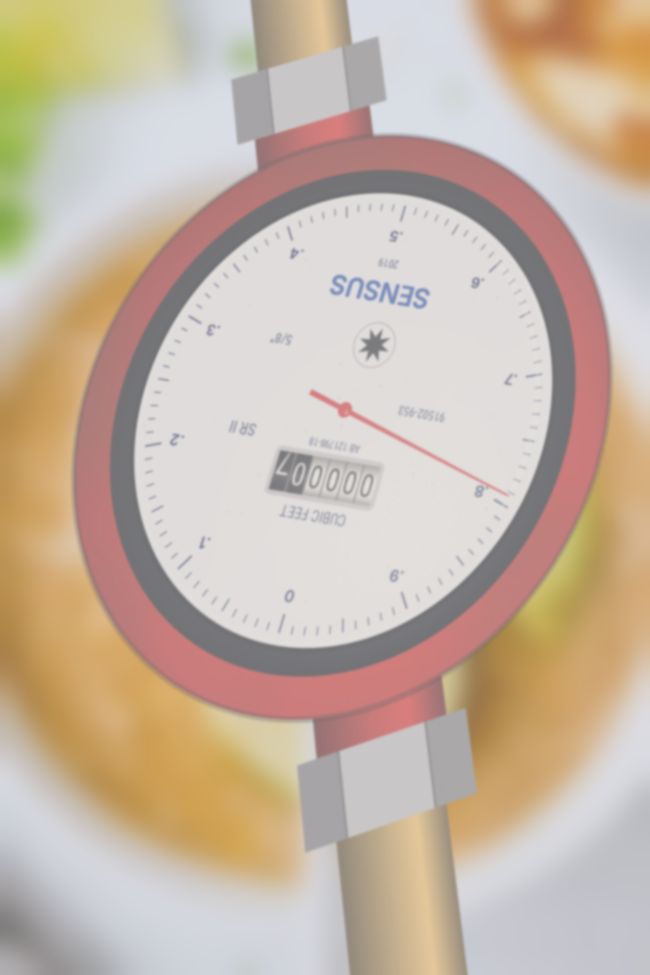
**6.79** ft³
